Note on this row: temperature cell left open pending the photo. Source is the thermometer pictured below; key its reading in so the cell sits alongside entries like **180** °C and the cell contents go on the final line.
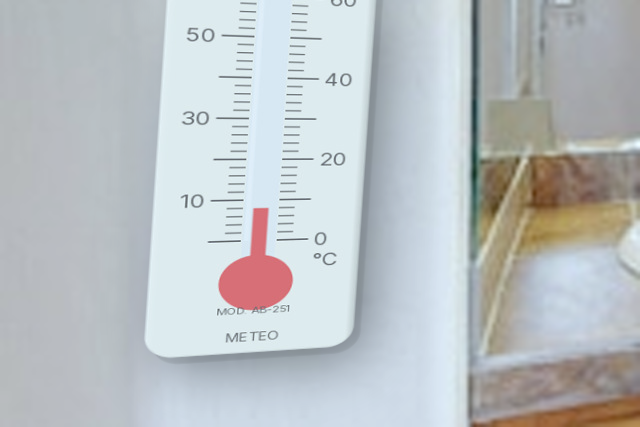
**8** °C
